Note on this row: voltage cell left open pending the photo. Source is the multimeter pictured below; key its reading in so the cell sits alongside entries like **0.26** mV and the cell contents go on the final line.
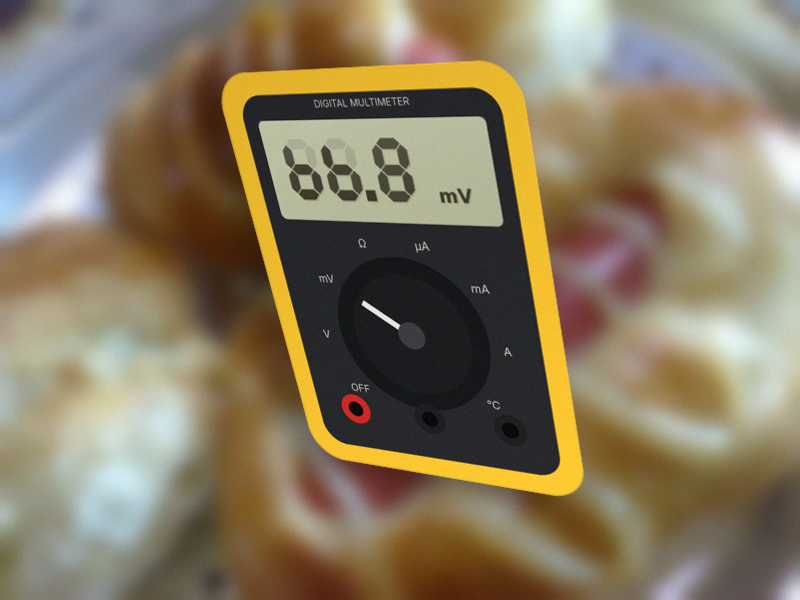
**66.8** mV
